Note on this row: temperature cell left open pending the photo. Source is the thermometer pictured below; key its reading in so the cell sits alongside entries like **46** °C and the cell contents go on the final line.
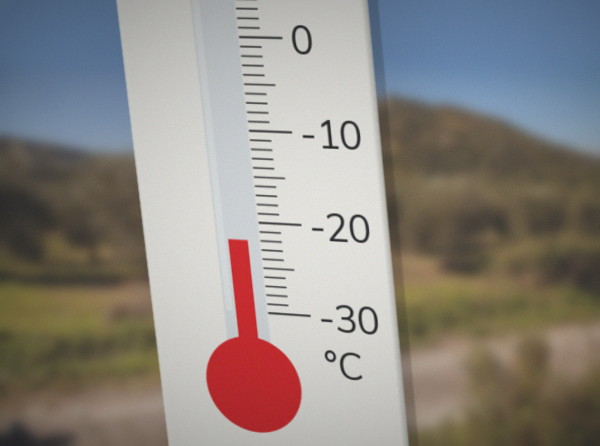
**-22** °C
